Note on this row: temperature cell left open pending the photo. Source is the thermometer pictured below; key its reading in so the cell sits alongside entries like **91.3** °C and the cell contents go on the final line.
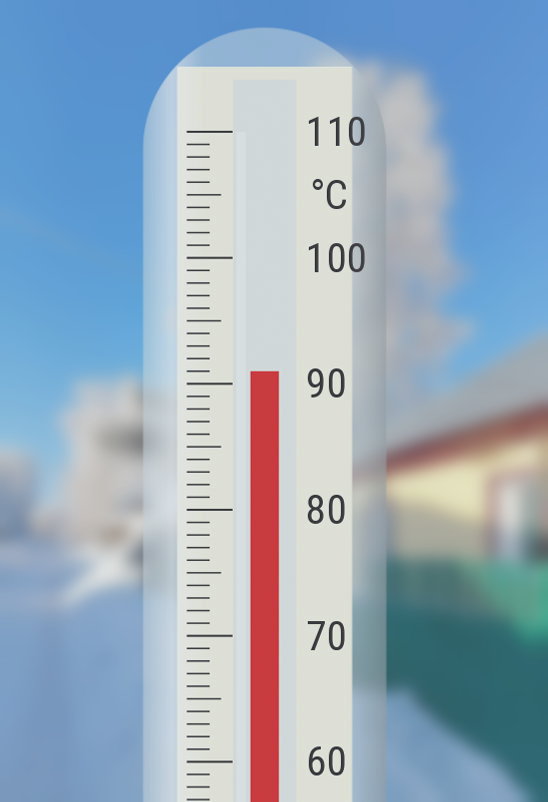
**91** °C
